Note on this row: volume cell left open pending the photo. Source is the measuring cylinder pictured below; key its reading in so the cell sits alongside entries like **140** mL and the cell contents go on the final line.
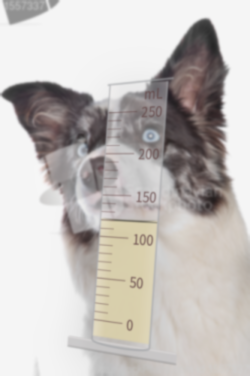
**120** mL
